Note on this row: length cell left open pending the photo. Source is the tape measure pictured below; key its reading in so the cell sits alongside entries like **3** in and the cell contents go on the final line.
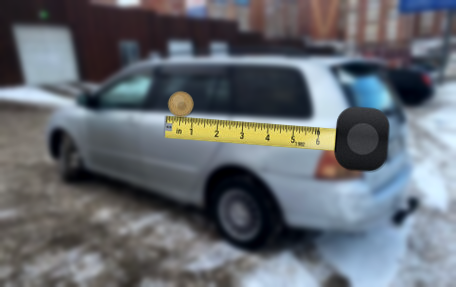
**1** in
